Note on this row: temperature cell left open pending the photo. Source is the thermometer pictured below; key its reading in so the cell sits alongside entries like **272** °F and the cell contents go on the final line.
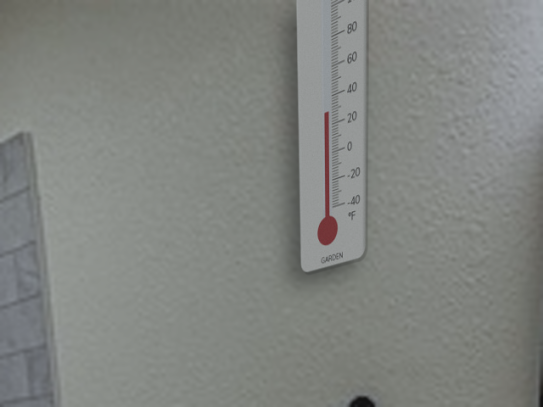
**30** °F
